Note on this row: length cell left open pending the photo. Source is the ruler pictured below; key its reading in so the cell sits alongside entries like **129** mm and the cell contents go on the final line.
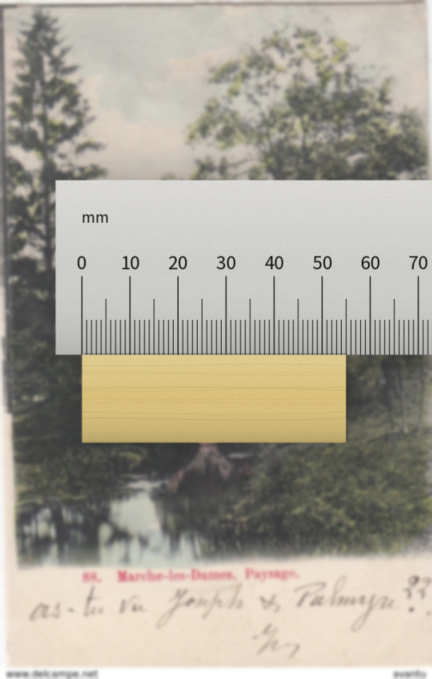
**55** mm
